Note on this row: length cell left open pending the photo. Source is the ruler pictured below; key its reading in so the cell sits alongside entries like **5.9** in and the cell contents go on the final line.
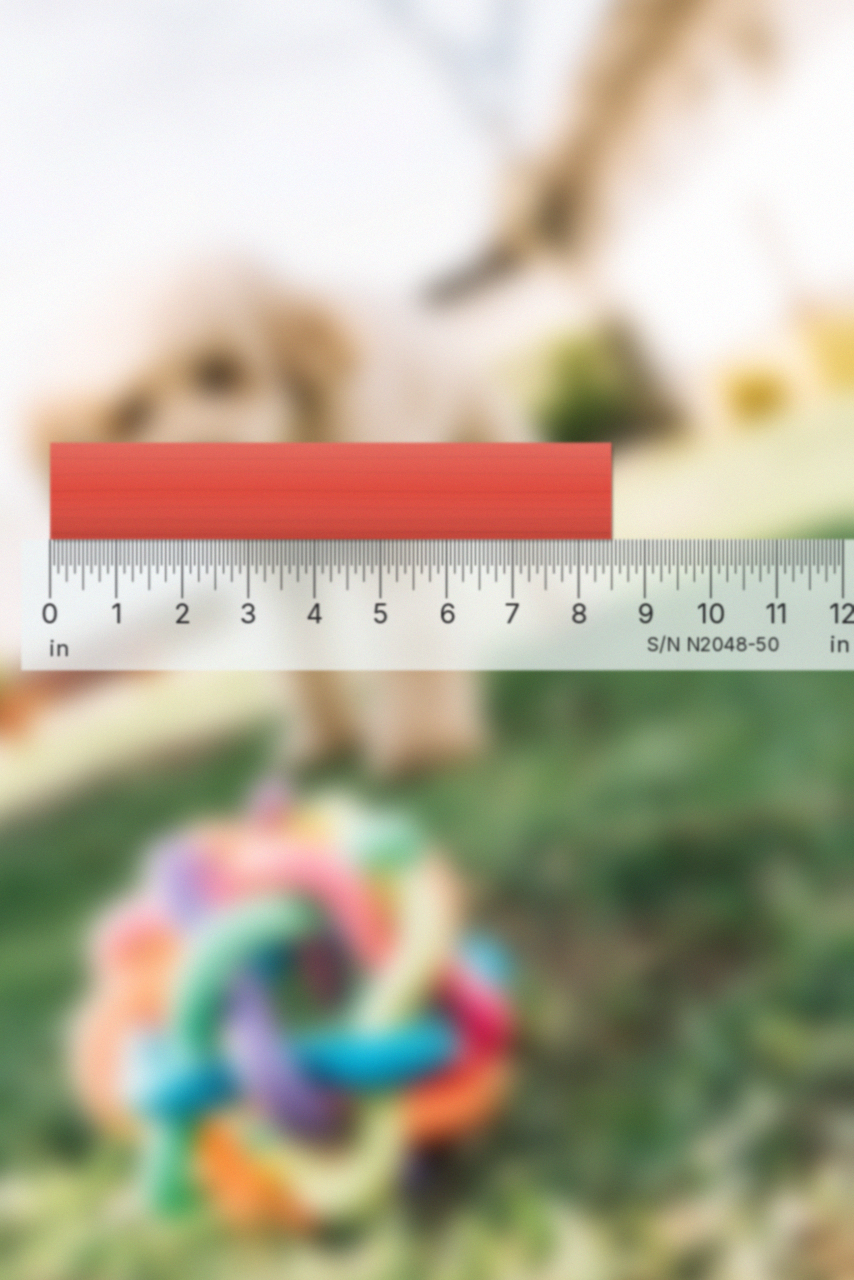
**8.5** in
